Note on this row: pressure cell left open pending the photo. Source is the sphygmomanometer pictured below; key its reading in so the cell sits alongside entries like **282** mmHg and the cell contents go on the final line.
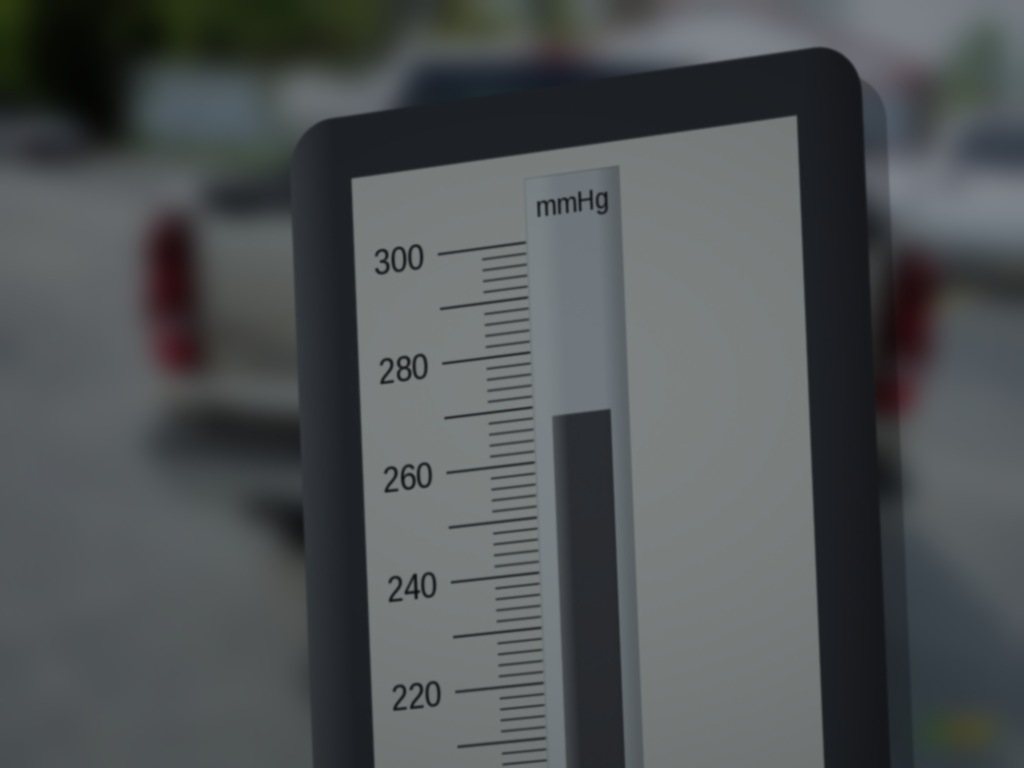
**268** mmHg
